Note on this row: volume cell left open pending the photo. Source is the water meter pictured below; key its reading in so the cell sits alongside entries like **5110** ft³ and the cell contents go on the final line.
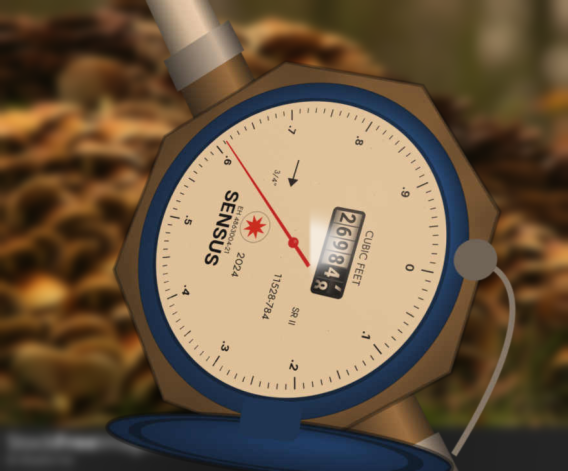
**269847.61** ft³
